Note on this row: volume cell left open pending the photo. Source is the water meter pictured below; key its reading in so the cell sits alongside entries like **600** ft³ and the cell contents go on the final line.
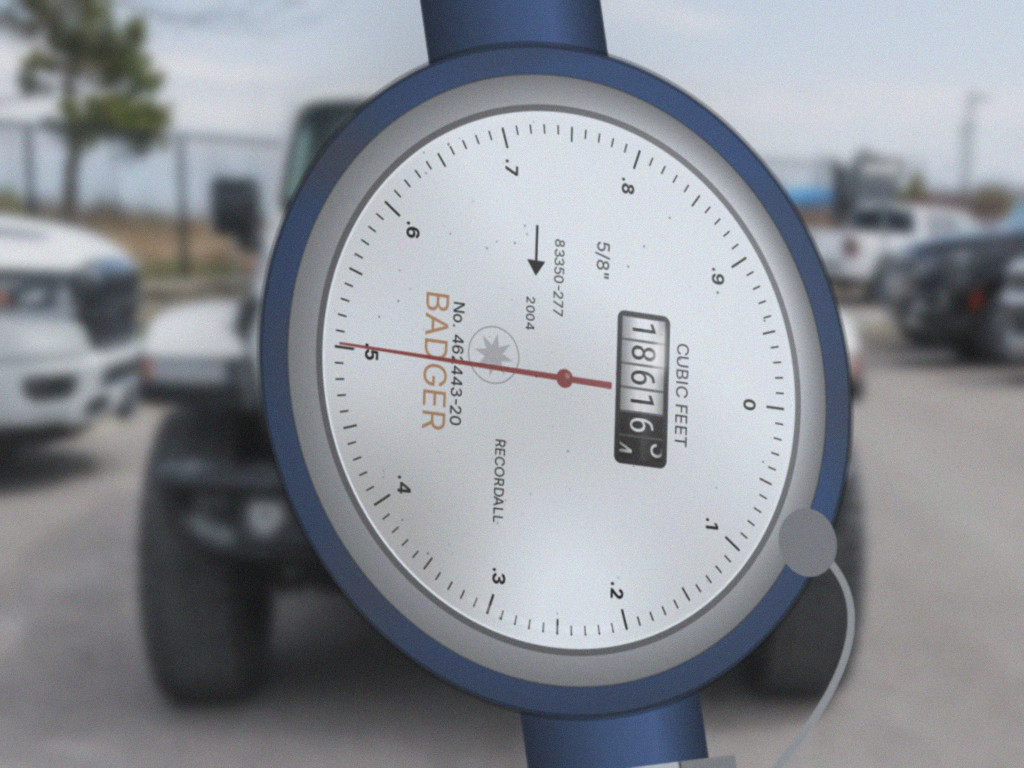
**186163.50** ft³
